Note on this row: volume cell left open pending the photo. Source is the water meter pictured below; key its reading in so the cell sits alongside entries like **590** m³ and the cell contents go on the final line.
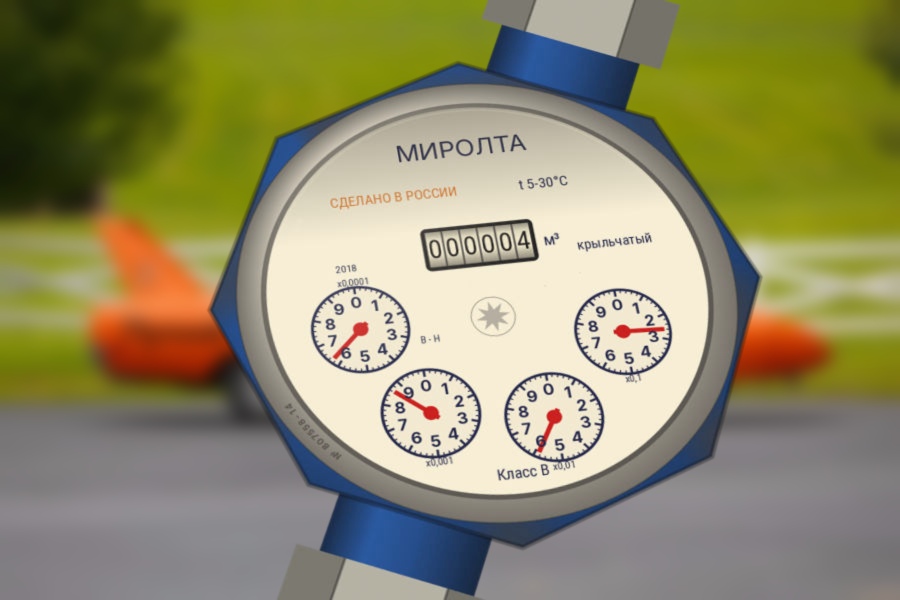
**4.2586** m³
